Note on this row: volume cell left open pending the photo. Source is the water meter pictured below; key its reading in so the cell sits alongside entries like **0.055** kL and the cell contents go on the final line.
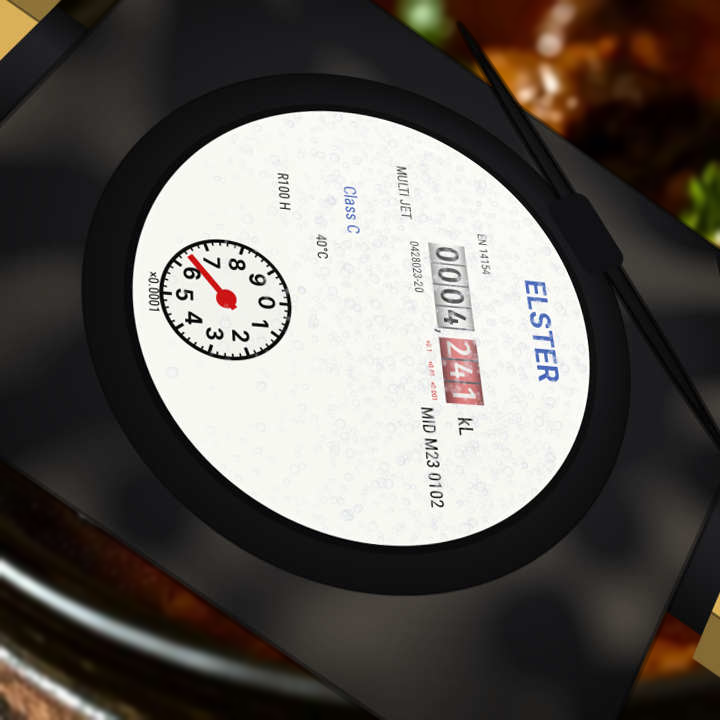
**4.2416** kL
